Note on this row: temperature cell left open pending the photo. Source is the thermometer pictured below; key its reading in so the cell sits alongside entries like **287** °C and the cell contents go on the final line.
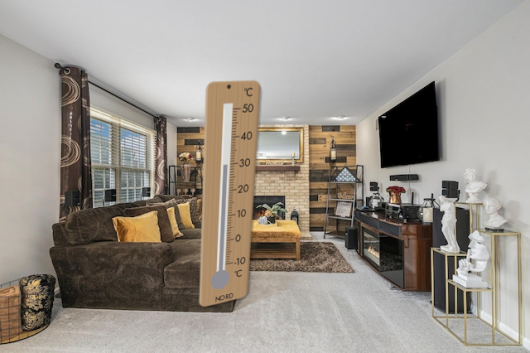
**30** °C
